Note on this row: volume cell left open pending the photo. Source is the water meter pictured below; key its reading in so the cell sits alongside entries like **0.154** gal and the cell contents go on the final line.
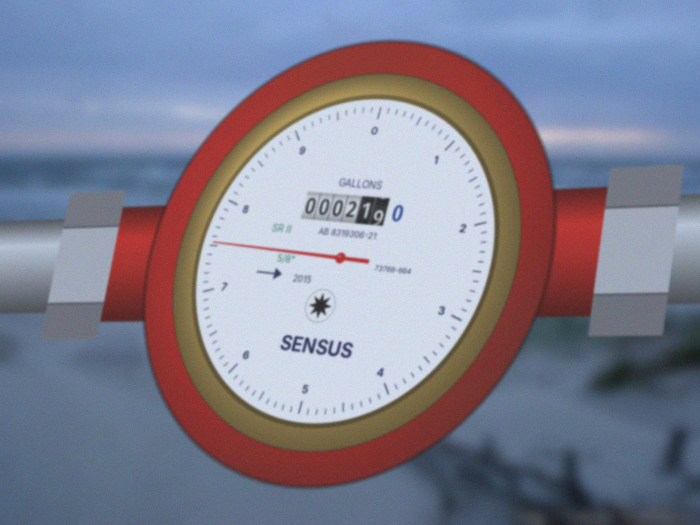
**2187.5** gal
